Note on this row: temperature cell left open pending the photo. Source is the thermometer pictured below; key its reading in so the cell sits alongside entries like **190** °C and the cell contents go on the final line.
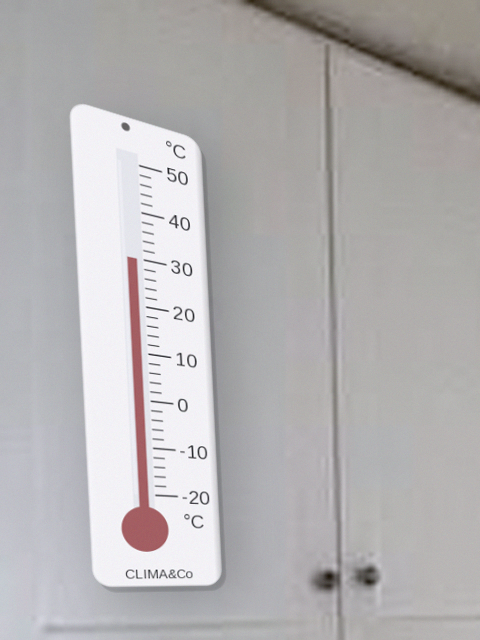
**30** °C
